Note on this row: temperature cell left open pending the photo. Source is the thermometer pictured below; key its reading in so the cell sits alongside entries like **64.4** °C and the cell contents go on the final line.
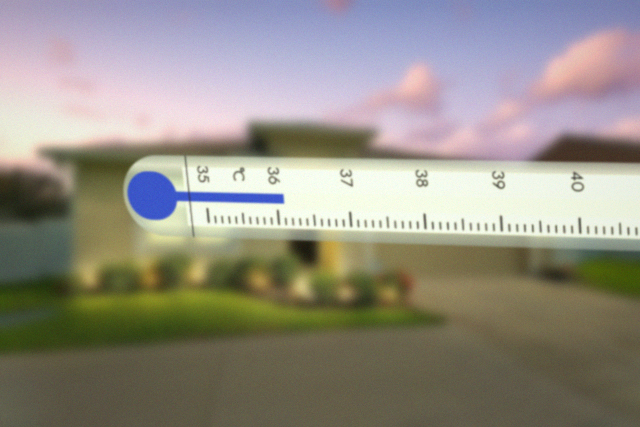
**36.1** °C
